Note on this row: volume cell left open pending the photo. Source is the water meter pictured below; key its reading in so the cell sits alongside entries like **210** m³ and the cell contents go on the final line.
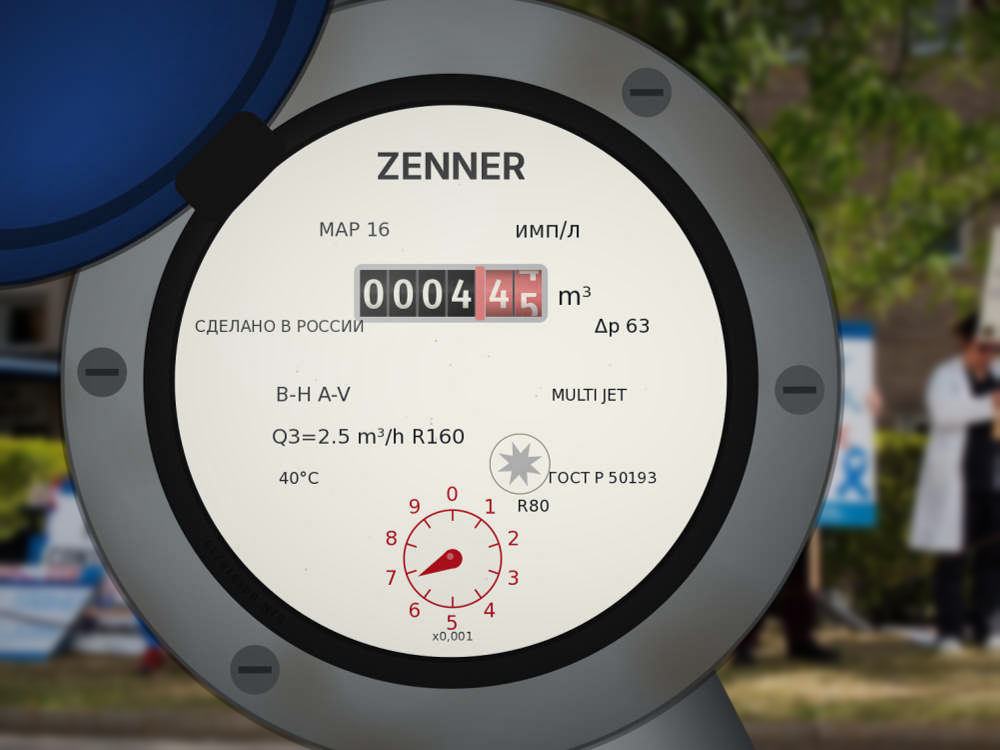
**4.446** m³
